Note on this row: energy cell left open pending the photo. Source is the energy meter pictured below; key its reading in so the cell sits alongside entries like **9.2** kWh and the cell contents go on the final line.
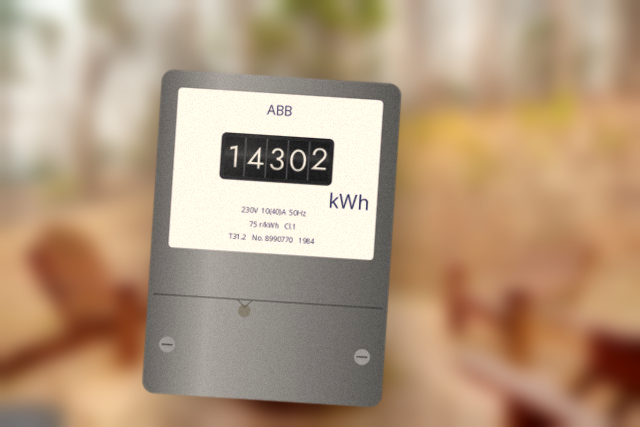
**14302** kWh
